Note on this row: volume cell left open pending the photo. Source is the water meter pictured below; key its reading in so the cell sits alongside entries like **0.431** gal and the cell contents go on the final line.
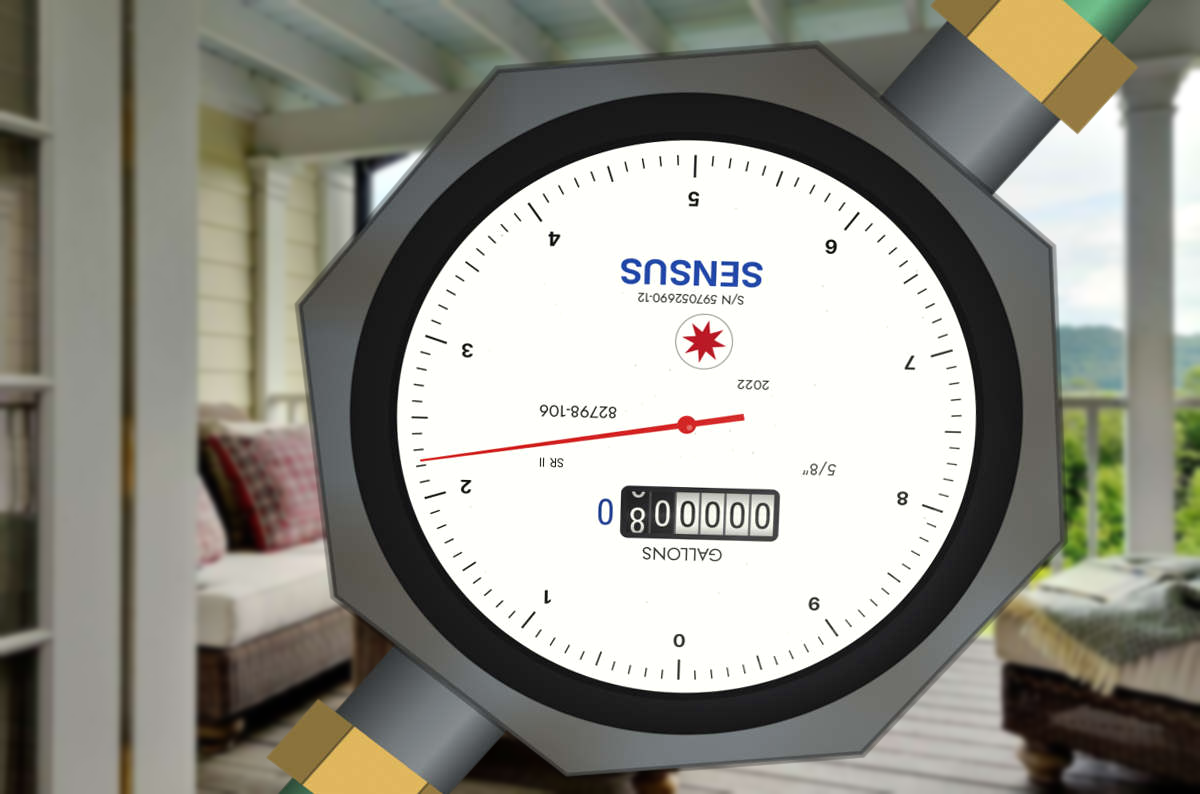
**82.2** gal
